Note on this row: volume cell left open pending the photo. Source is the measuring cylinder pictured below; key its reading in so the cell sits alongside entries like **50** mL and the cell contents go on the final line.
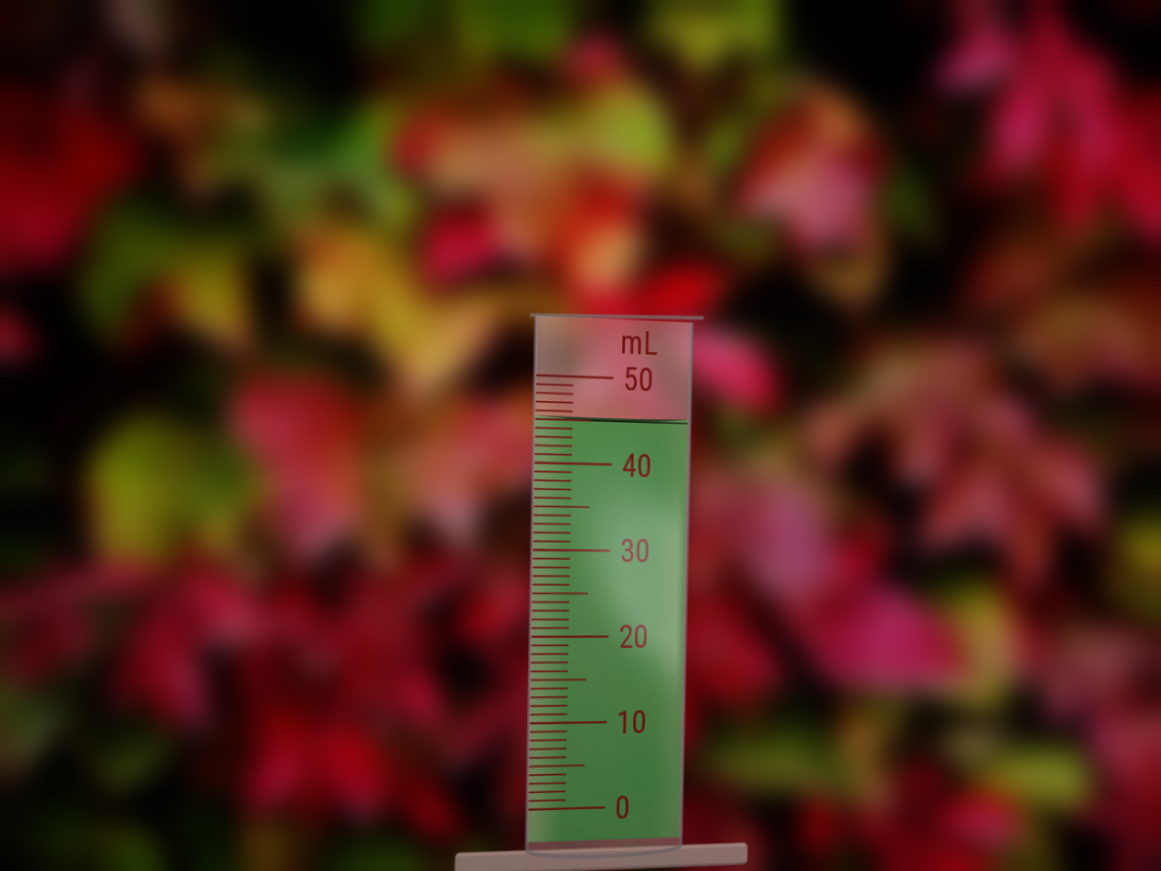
**45** mL
